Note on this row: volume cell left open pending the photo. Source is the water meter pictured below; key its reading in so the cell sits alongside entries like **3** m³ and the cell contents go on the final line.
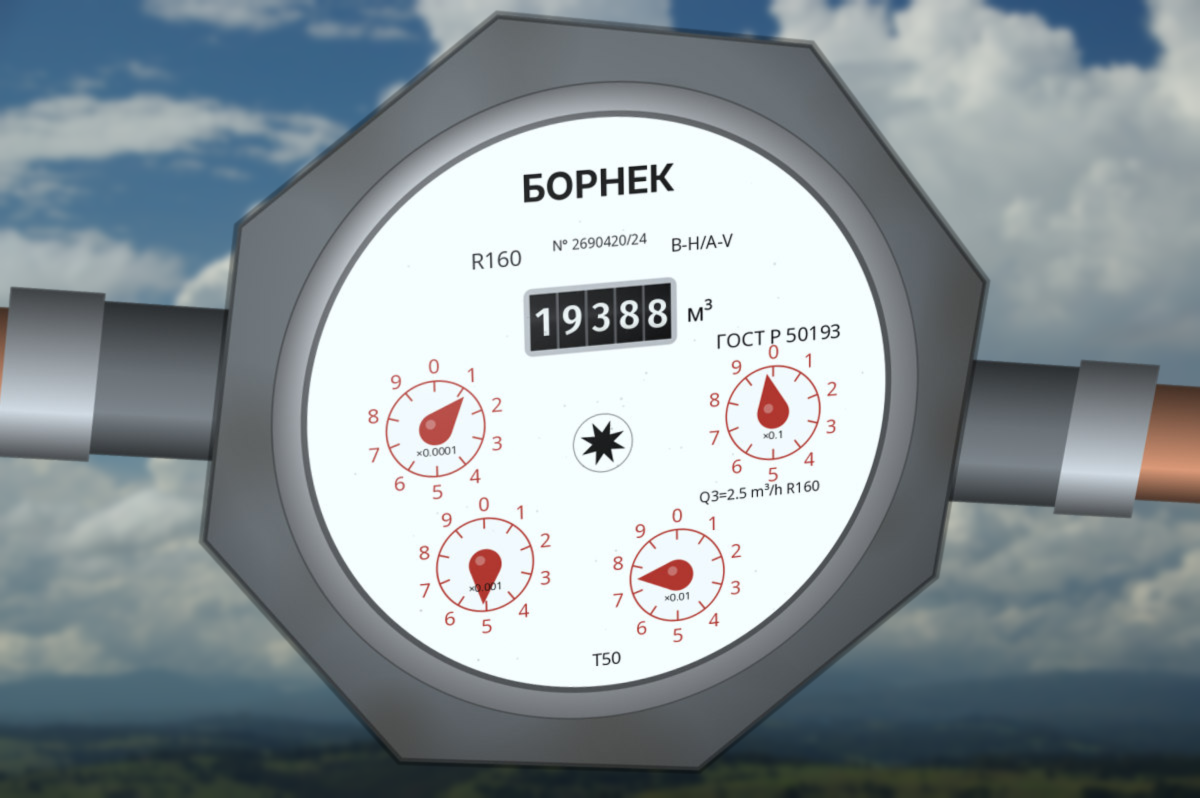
**19387.9751** m³
